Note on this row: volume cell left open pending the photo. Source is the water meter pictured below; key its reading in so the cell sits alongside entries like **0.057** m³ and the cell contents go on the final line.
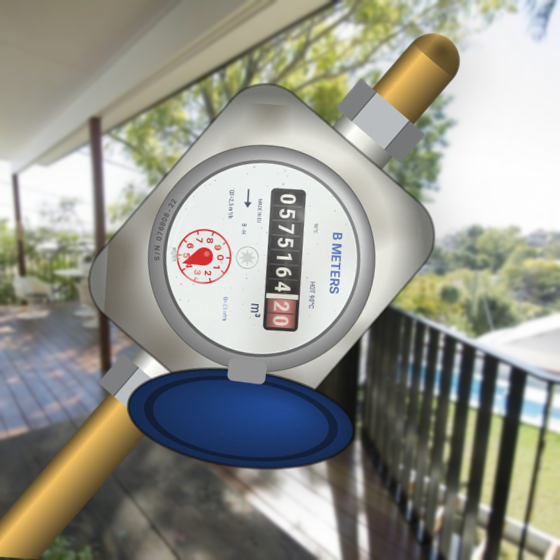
**575164.204** m³
